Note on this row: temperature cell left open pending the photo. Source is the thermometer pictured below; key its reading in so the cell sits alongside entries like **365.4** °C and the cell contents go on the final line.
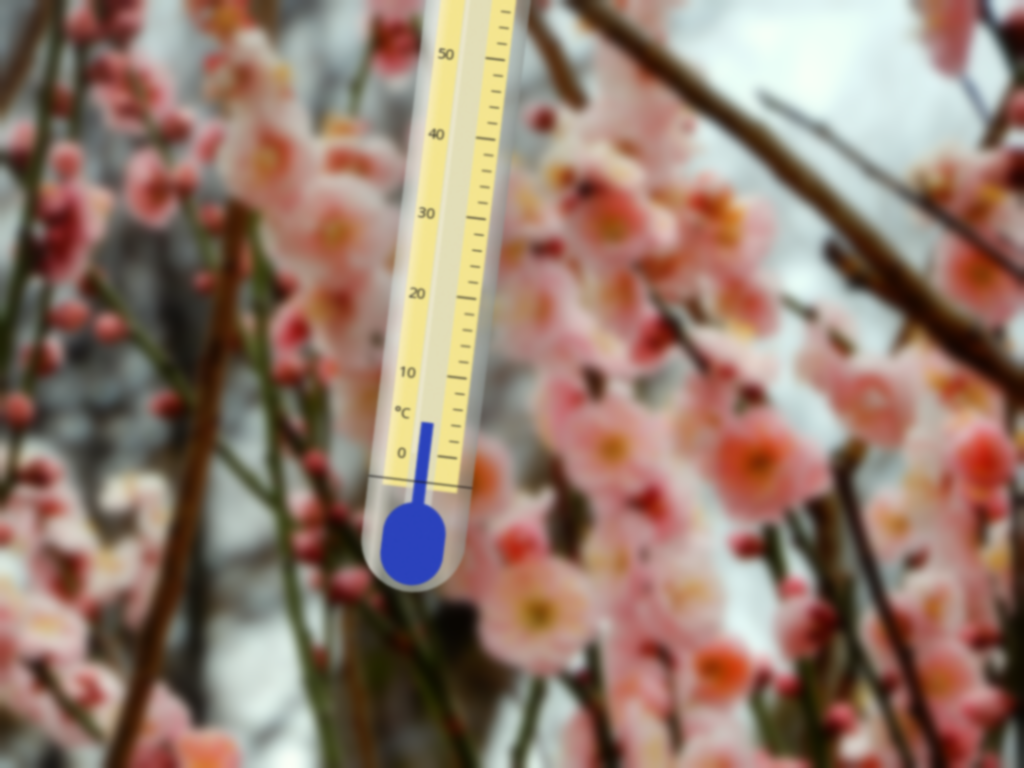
**4** °C
